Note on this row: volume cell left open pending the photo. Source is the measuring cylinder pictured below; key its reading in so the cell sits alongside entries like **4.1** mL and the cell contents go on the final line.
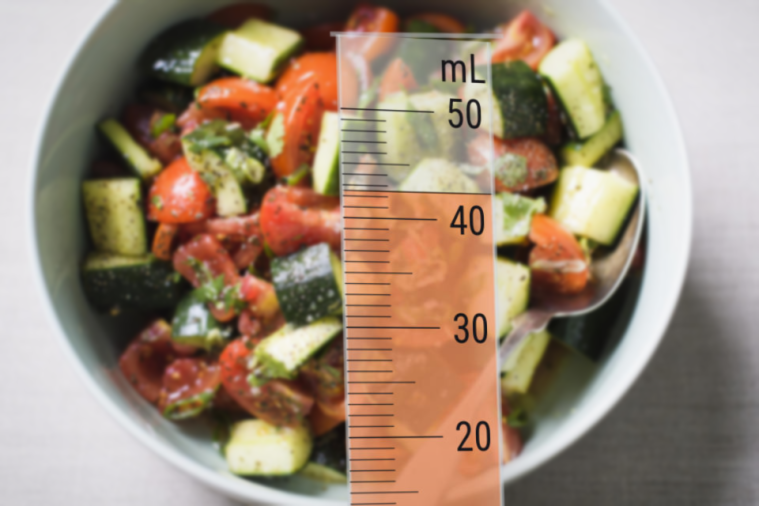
**42.5** mL
